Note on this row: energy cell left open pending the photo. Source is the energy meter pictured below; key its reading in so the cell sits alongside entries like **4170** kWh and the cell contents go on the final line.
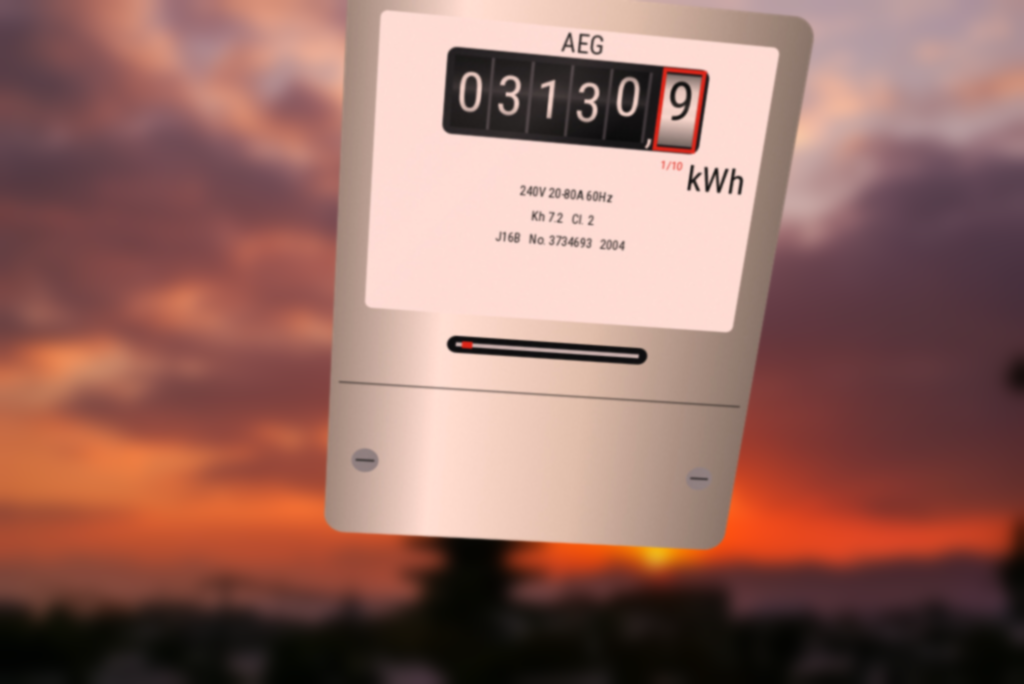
**3130.9** kWh
